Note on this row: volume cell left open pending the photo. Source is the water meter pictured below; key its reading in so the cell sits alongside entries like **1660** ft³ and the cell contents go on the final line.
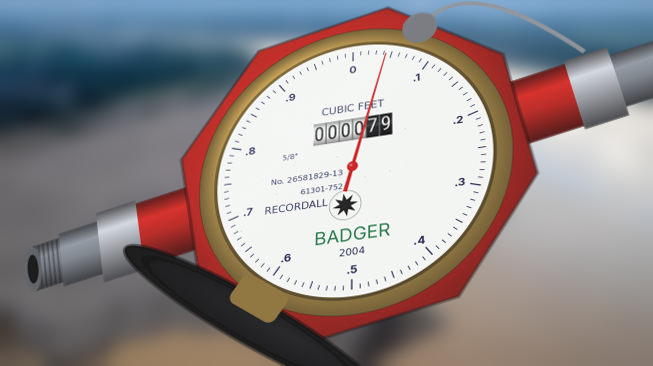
**79.04** ft³
